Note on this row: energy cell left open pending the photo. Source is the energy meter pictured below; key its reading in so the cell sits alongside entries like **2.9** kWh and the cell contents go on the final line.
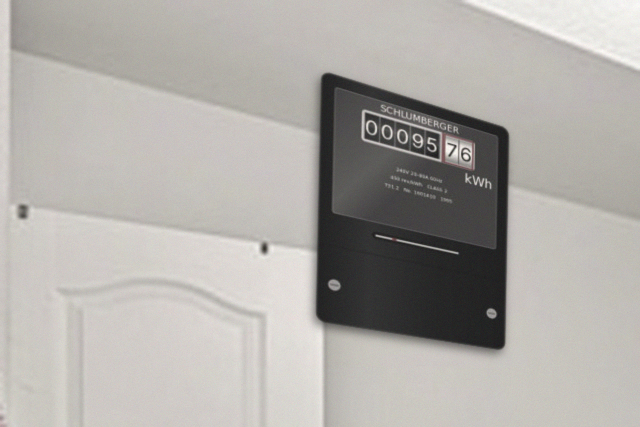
**95.76** kWh
